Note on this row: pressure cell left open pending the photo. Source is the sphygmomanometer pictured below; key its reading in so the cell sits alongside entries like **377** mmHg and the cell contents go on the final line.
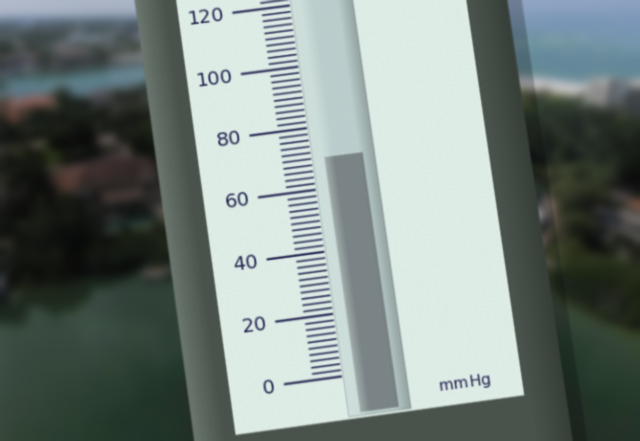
**70** mmHg
